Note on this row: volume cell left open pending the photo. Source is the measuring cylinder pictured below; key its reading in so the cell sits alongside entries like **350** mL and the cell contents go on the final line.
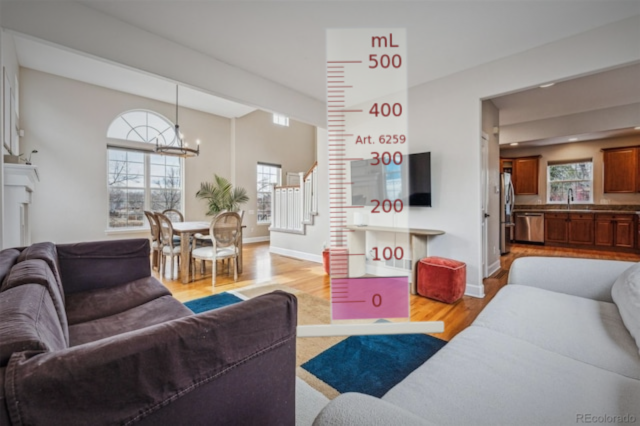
**50** mL
